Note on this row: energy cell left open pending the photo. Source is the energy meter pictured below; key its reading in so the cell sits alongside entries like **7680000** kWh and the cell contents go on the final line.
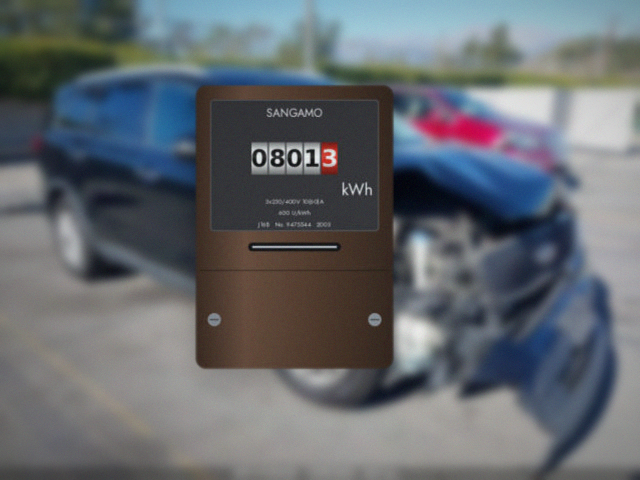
**801.3** kWh
